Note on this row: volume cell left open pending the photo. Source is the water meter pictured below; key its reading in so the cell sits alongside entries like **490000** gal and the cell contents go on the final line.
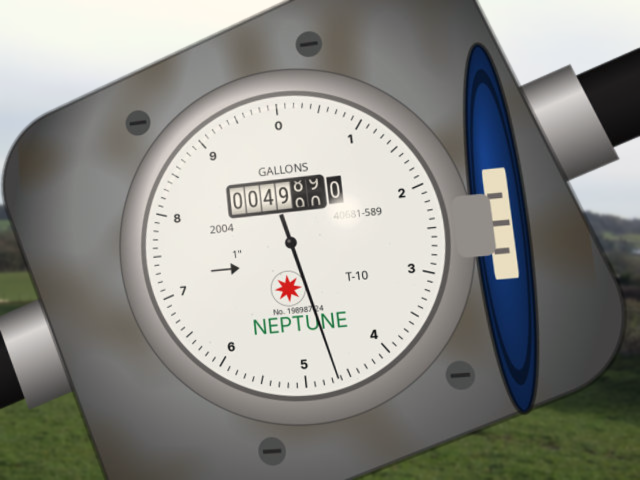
**49894.6** gal
